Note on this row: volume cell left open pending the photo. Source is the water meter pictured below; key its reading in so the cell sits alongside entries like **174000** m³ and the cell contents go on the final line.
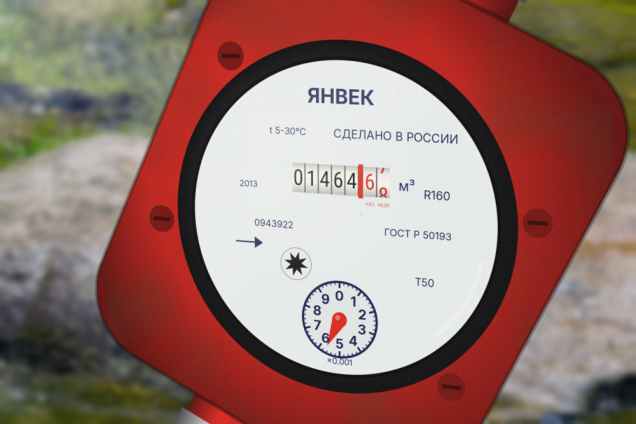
**1464.675** m³
